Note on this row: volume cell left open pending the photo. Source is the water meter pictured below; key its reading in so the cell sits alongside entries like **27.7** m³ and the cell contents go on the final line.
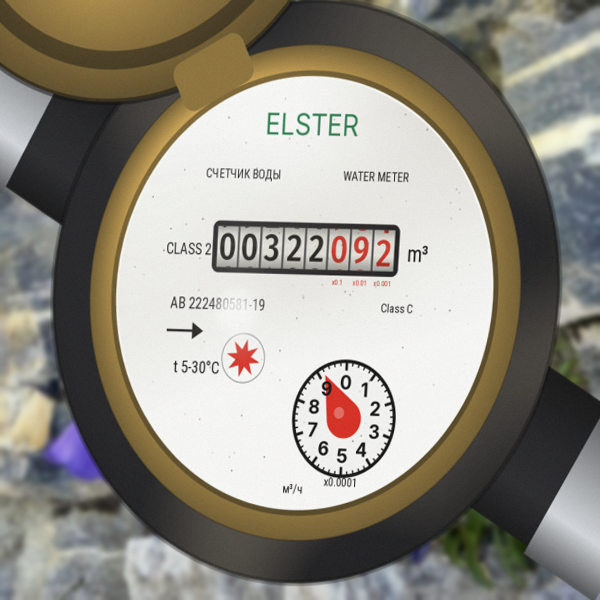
**322.0919** m³
